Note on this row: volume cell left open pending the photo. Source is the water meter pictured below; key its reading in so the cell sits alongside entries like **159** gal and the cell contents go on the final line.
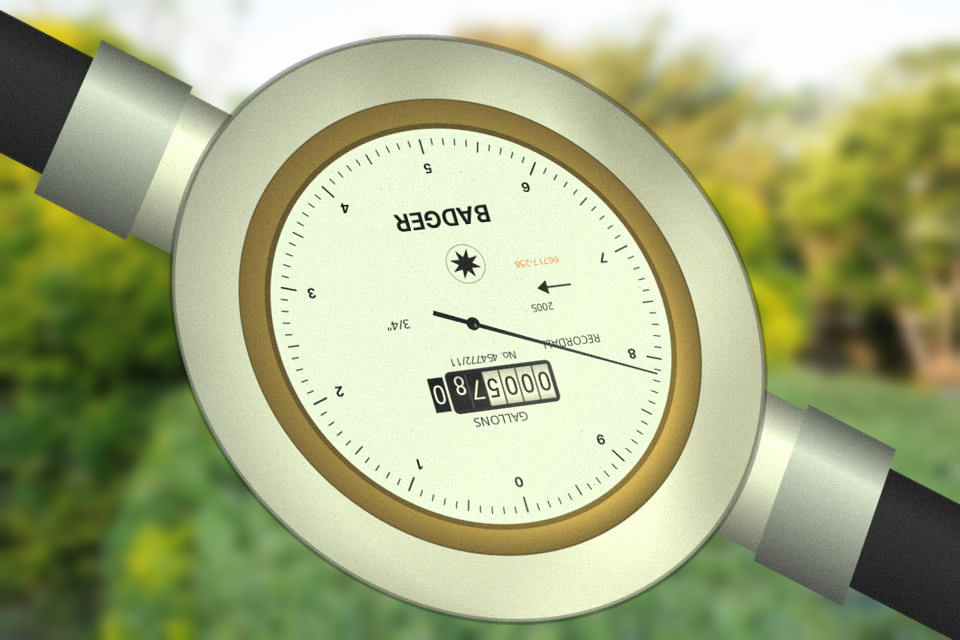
**5778.1** gal
